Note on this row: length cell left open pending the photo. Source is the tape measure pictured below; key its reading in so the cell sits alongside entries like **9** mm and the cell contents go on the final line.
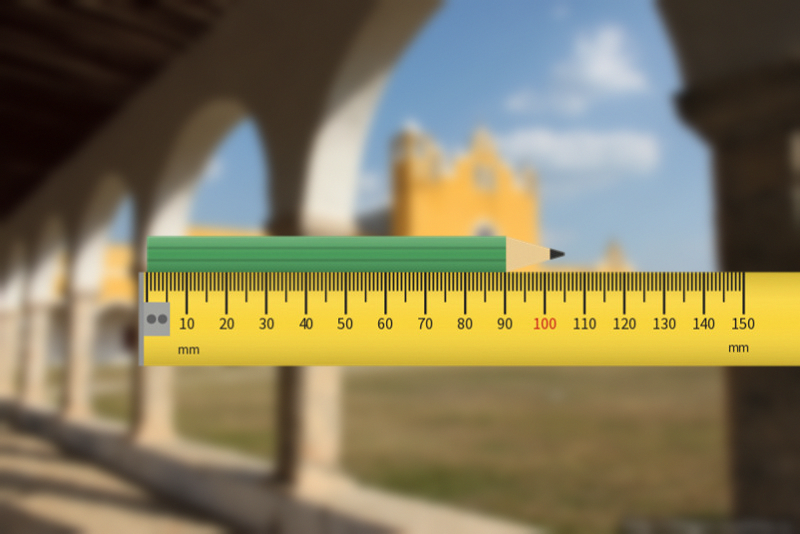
**105** mm
